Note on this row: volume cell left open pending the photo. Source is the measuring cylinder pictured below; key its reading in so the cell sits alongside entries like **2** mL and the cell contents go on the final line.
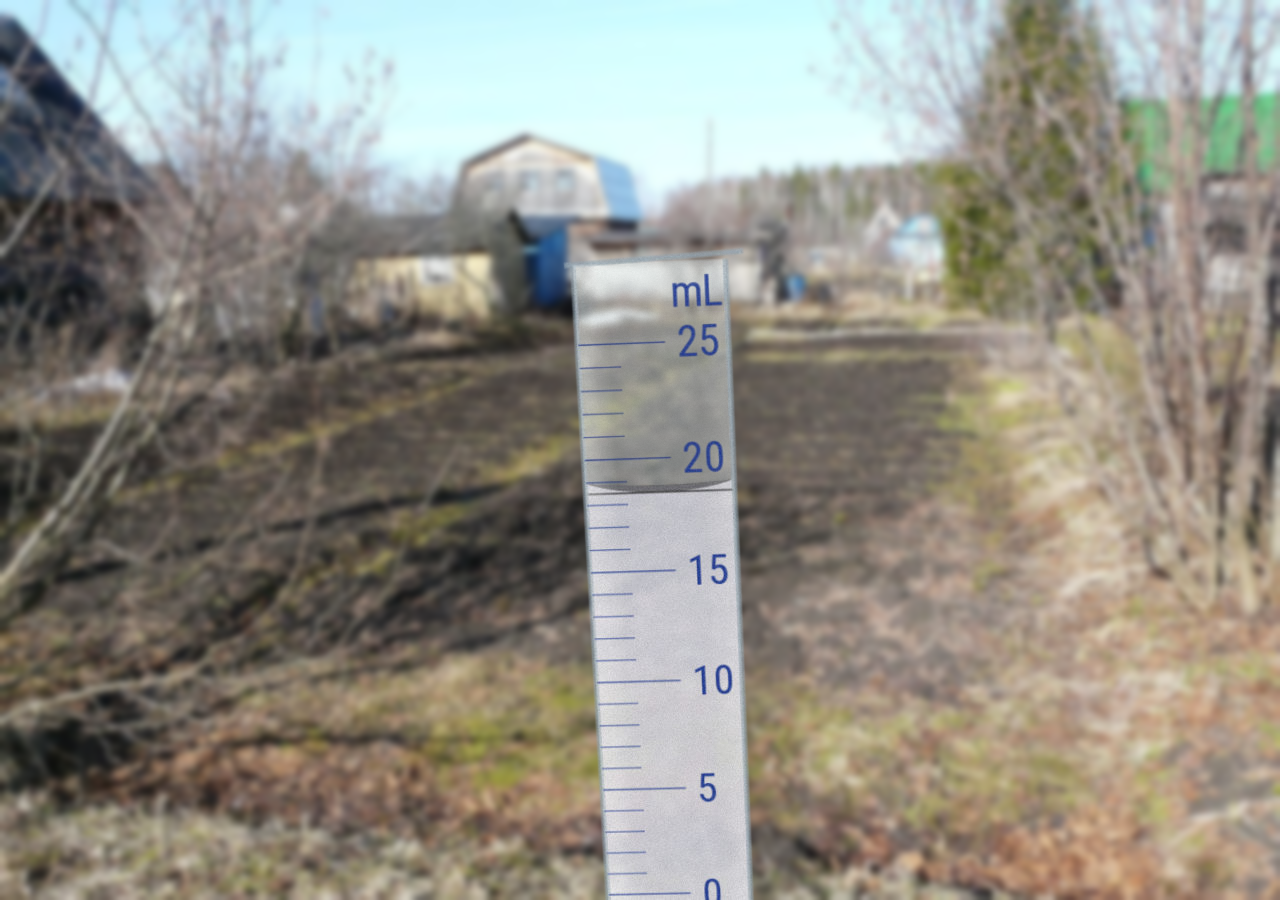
**18.5** mL
